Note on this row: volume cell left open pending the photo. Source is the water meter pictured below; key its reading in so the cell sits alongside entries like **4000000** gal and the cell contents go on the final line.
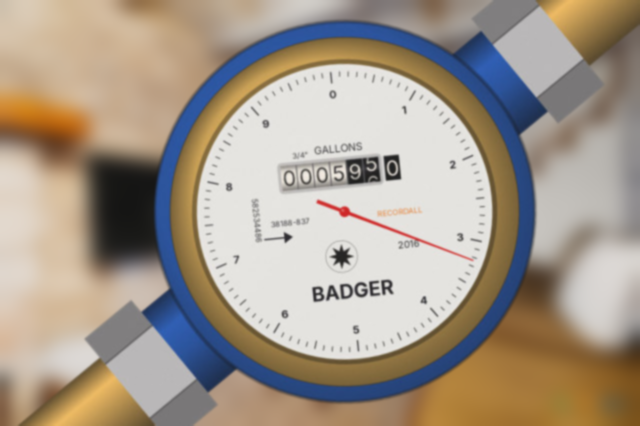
**5953.2** gal
